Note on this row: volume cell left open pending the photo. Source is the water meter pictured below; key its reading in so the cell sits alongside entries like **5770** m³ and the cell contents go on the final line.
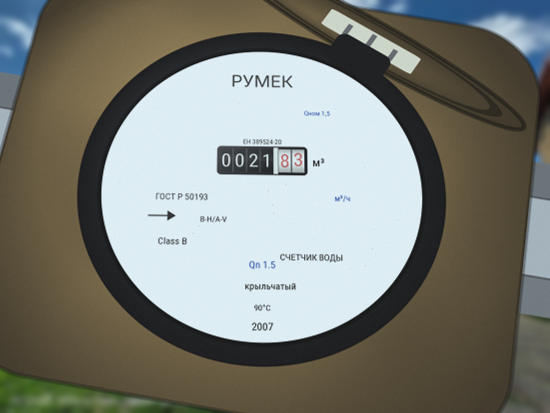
**21.83** m³
